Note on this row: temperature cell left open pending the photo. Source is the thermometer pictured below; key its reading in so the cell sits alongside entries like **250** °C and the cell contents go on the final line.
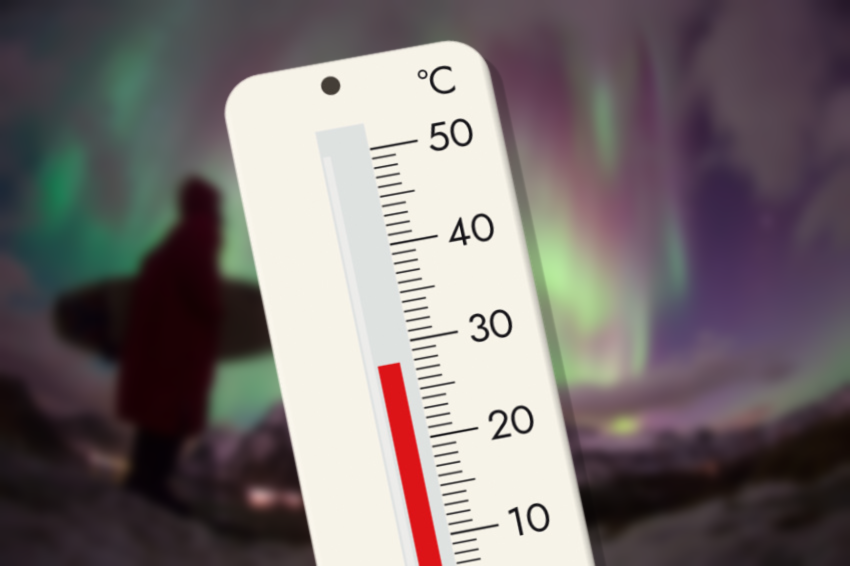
**28** °C
